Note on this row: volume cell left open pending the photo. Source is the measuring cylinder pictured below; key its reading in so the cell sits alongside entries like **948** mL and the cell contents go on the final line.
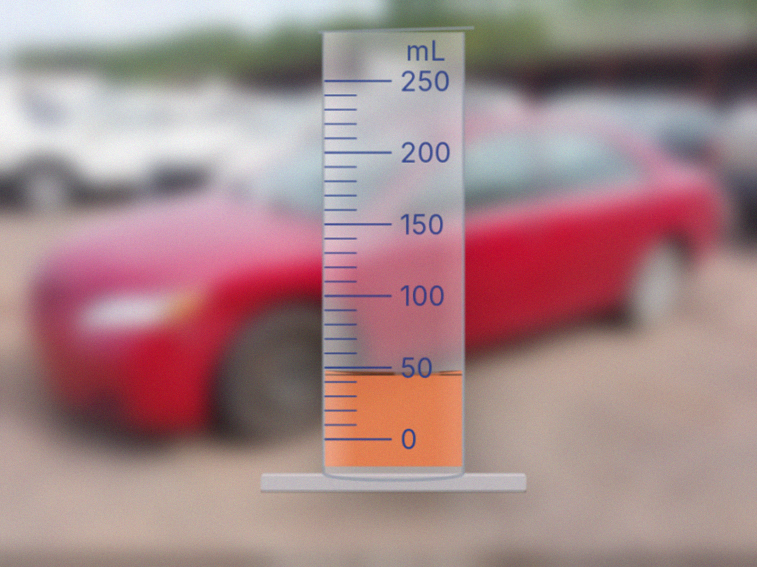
**45** mL
